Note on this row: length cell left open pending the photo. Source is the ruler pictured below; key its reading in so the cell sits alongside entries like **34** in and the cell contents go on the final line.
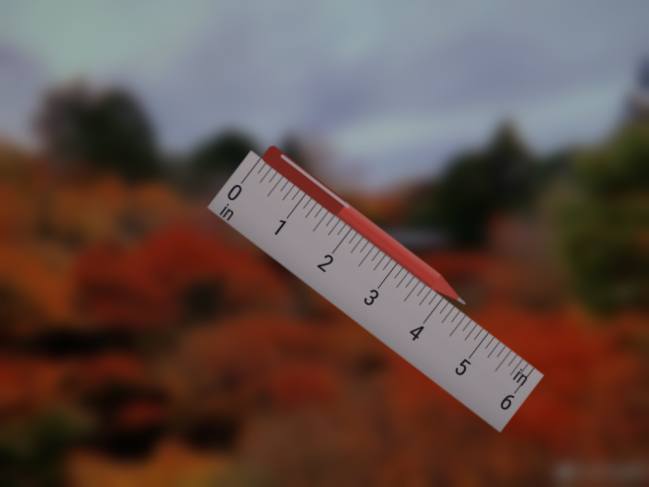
**4.375** in
